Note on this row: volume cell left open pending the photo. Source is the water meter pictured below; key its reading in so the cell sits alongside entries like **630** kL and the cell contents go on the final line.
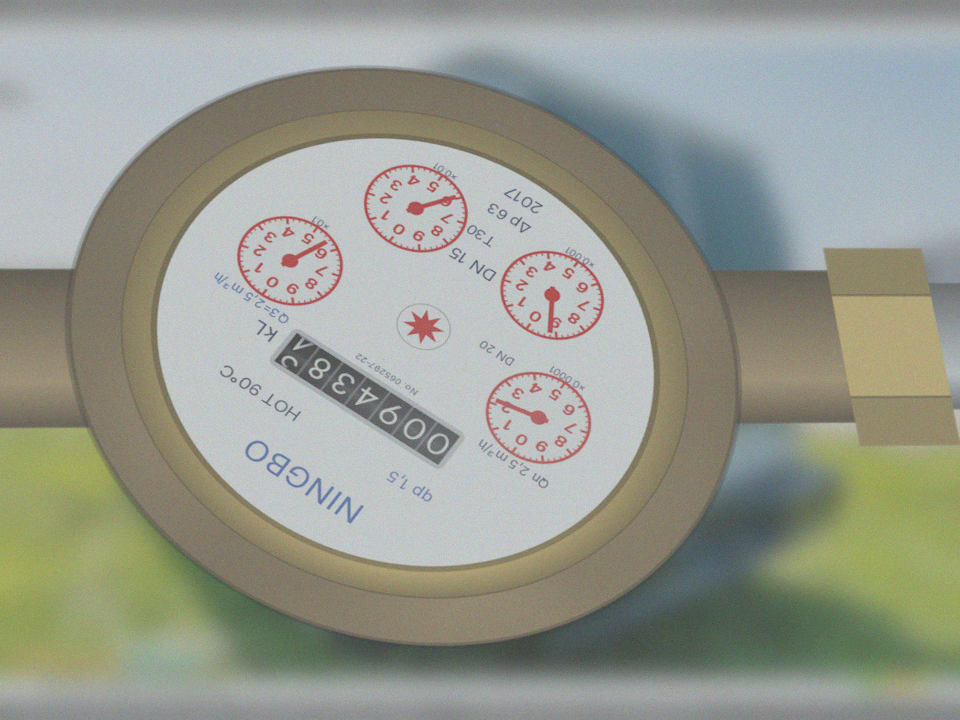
**94383.5592** kL
